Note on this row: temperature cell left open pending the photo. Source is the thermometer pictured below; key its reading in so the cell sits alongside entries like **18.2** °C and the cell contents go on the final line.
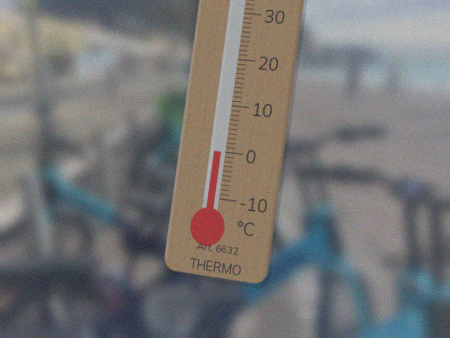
**0** °C
